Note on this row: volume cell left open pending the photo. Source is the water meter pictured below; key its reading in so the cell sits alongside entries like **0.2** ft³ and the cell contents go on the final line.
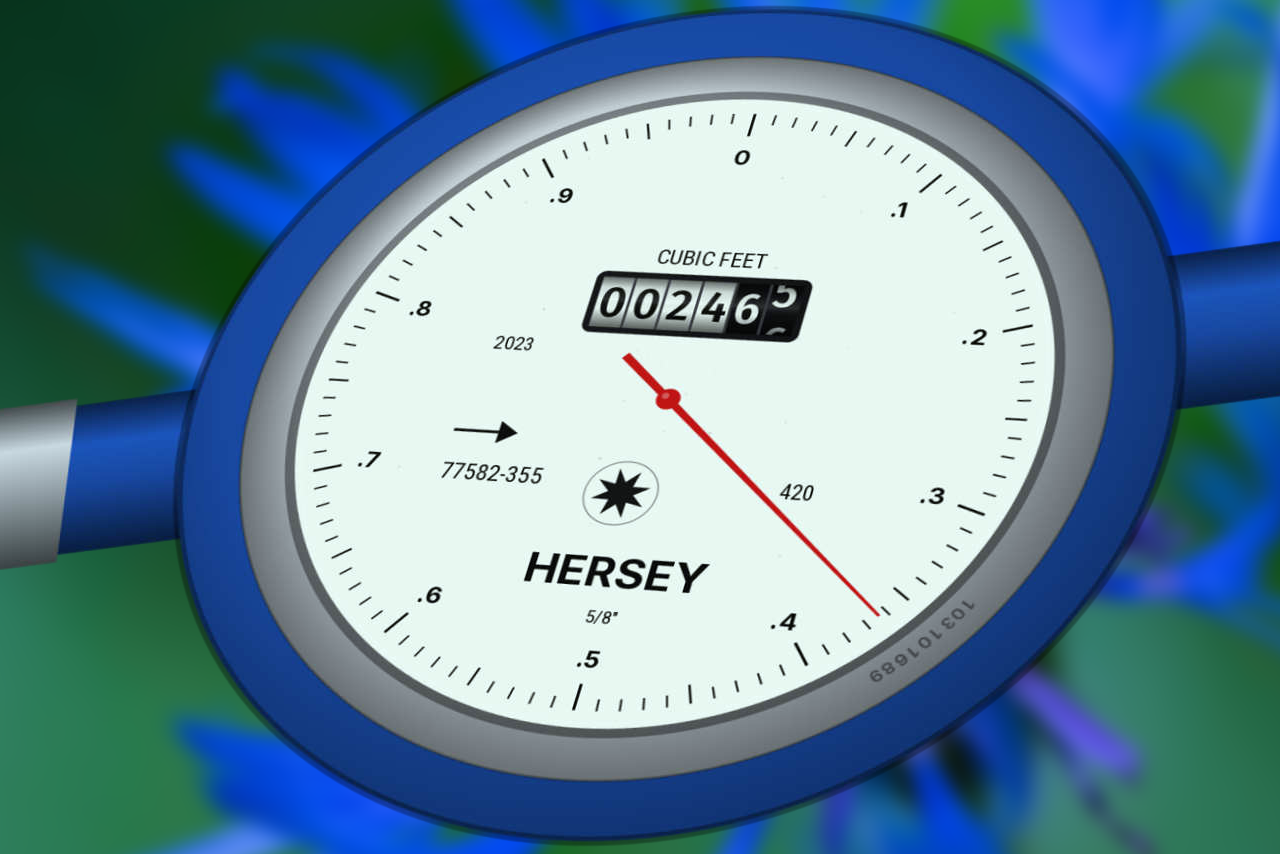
**2465.36** ft³
